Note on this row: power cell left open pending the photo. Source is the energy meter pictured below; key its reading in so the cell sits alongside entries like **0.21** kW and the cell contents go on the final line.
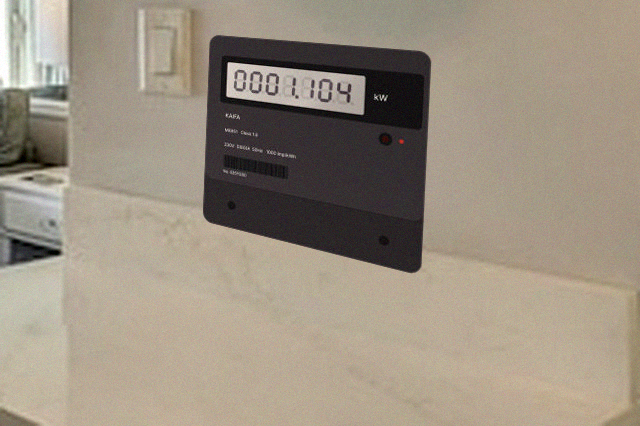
**1.104** kW
